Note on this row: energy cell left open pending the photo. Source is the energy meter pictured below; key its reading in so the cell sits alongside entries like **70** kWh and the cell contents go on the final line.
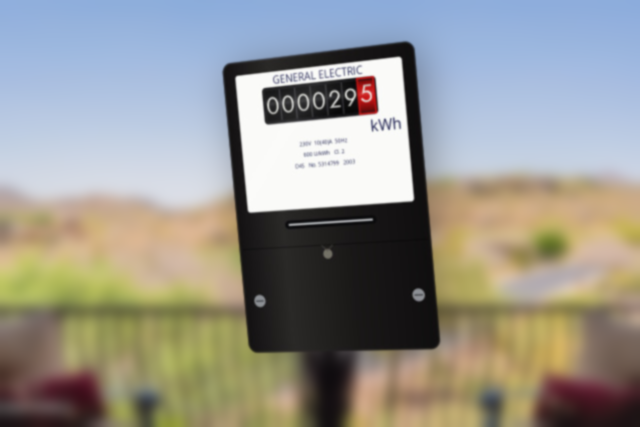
**29.5** kWh
